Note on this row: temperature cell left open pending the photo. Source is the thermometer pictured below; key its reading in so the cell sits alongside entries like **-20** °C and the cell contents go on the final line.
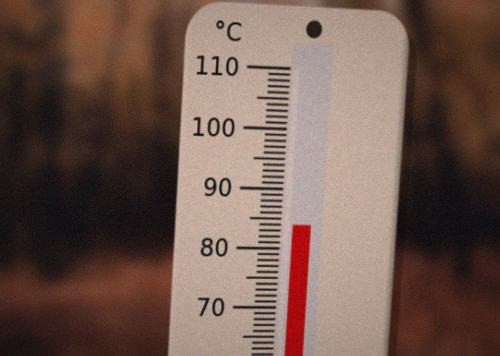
**84** °C
